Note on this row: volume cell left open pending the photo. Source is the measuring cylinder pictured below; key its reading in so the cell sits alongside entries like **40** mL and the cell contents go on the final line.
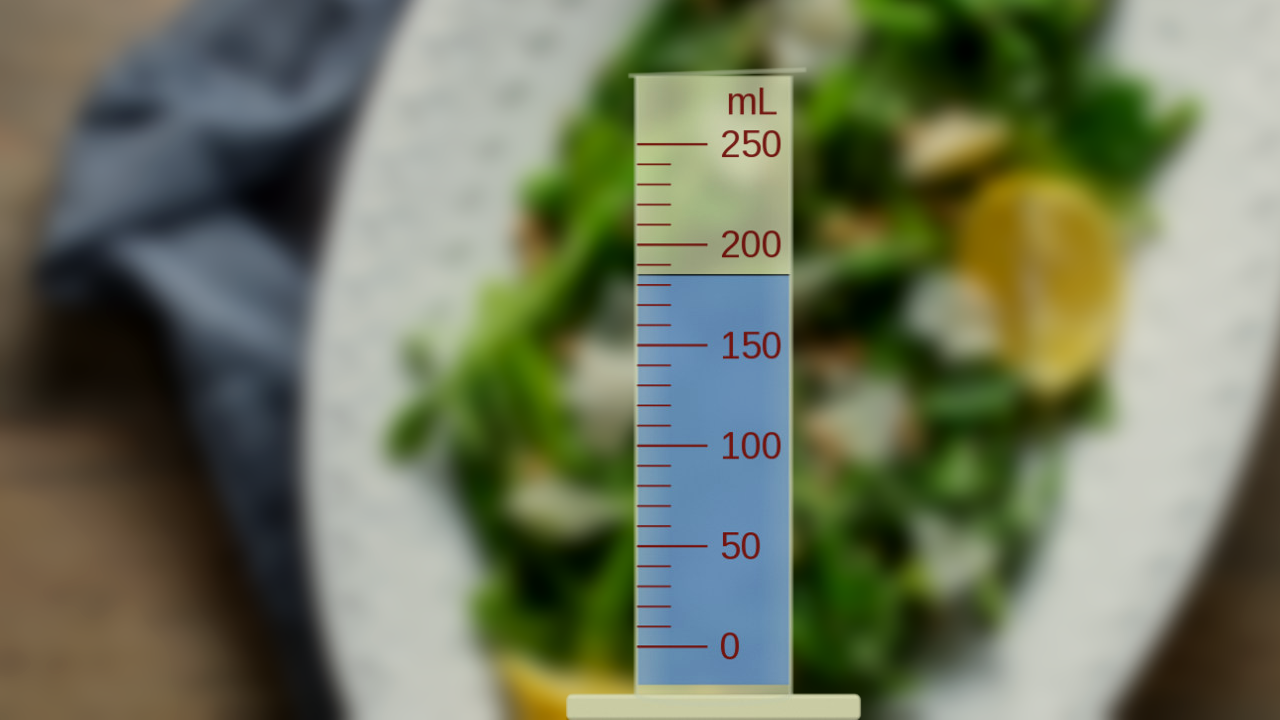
**185** mL
